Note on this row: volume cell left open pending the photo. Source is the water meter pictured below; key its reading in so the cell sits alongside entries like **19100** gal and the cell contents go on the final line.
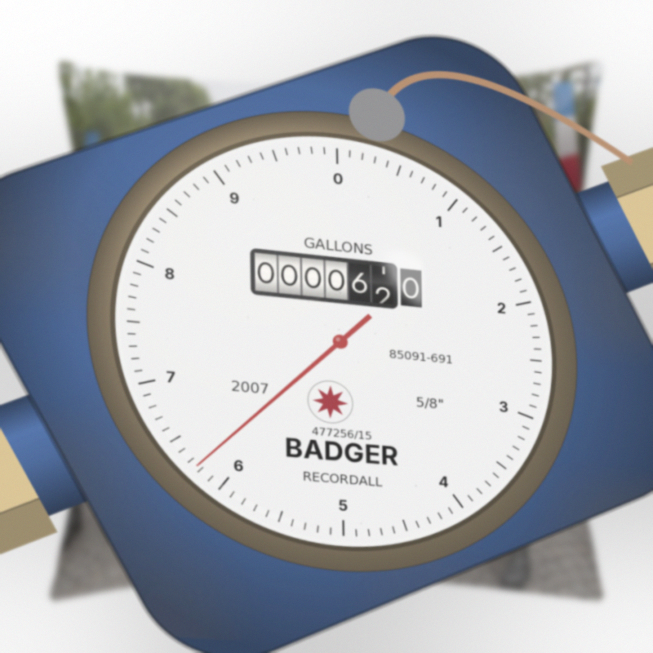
**616.2** gal
